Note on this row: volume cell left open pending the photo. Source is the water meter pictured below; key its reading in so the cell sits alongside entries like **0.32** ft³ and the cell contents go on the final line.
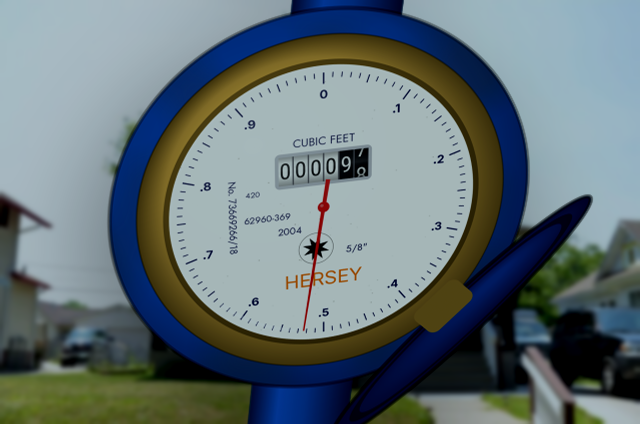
**97.52** ft³
